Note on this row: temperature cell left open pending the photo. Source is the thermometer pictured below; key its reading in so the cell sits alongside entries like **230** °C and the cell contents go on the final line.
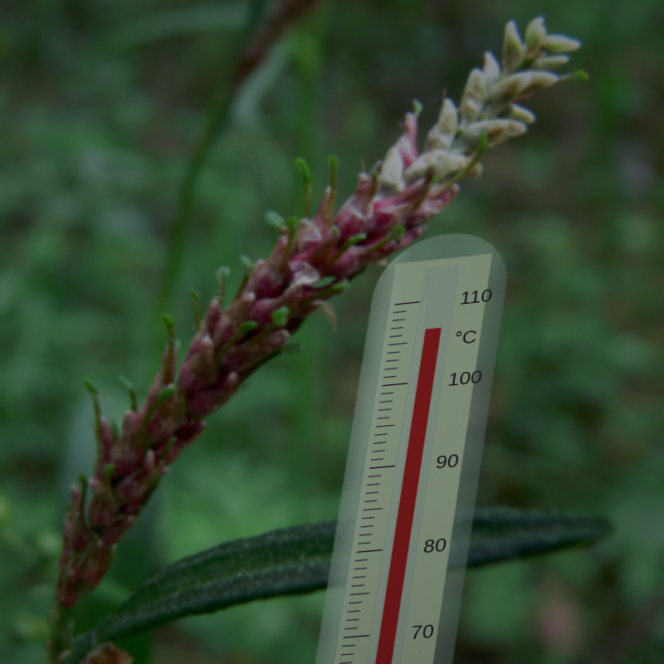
**106.5** °C
